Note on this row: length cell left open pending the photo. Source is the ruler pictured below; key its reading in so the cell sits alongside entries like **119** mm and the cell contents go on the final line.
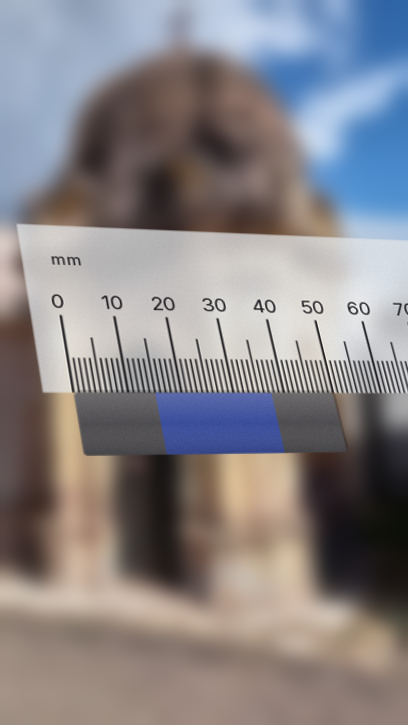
**50** mm
